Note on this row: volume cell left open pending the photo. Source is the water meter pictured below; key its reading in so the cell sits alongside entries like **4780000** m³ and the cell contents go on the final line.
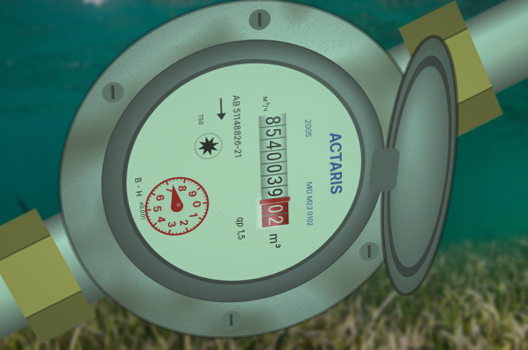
**8540039.027** m³
